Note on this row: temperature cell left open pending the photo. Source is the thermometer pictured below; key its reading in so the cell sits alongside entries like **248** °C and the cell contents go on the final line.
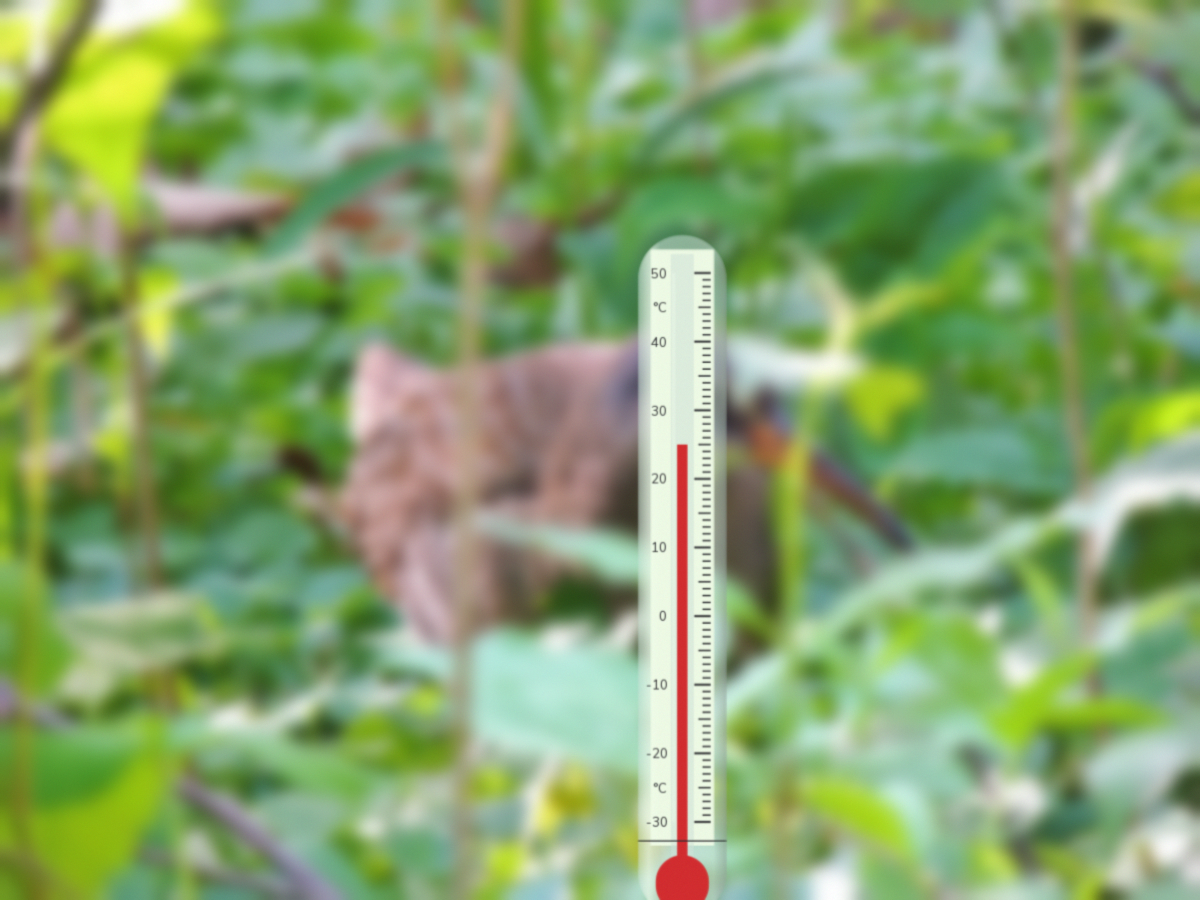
**25** °C
